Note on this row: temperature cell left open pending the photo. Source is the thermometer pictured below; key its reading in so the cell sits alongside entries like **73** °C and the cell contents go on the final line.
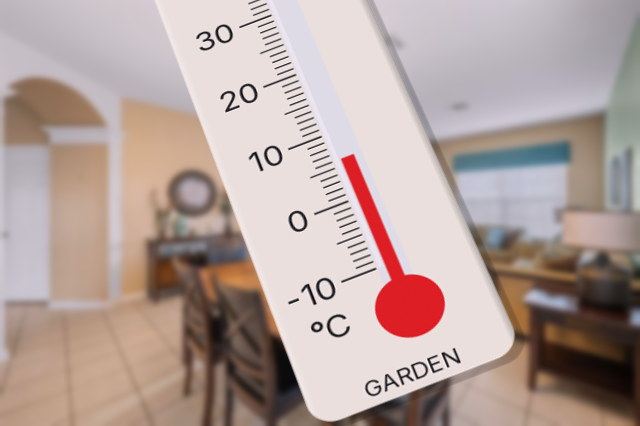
**6** °C
